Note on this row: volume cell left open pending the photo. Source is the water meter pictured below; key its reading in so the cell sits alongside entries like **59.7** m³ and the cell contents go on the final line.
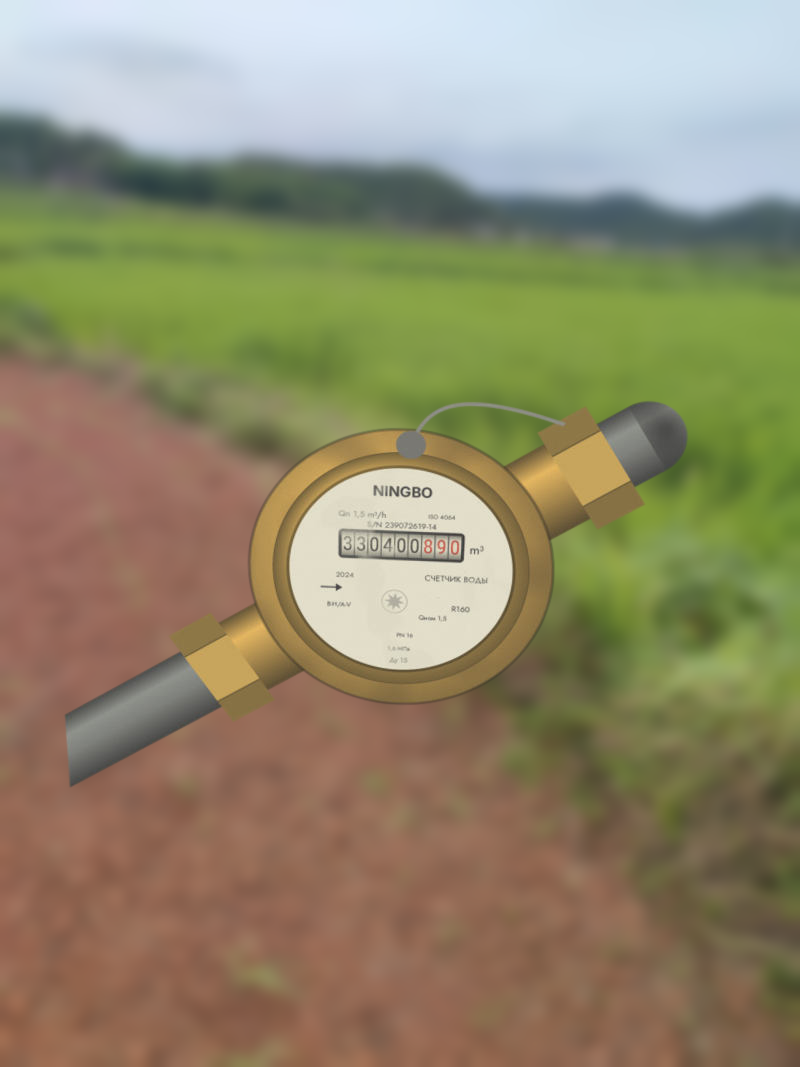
**330400.890** m³
